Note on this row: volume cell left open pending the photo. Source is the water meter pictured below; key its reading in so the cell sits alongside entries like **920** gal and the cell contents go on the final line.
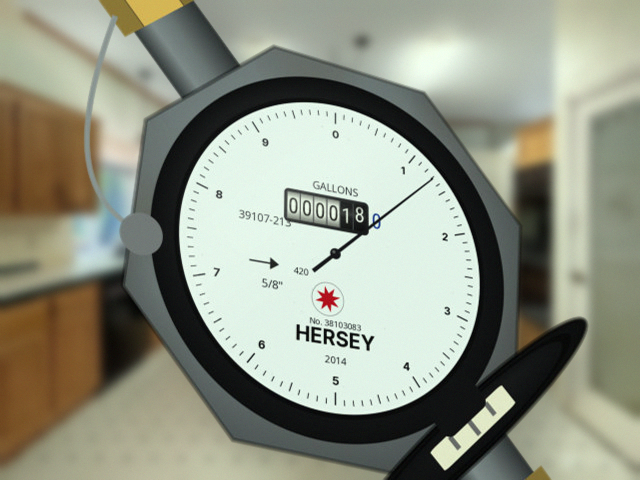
**181.3** gal
